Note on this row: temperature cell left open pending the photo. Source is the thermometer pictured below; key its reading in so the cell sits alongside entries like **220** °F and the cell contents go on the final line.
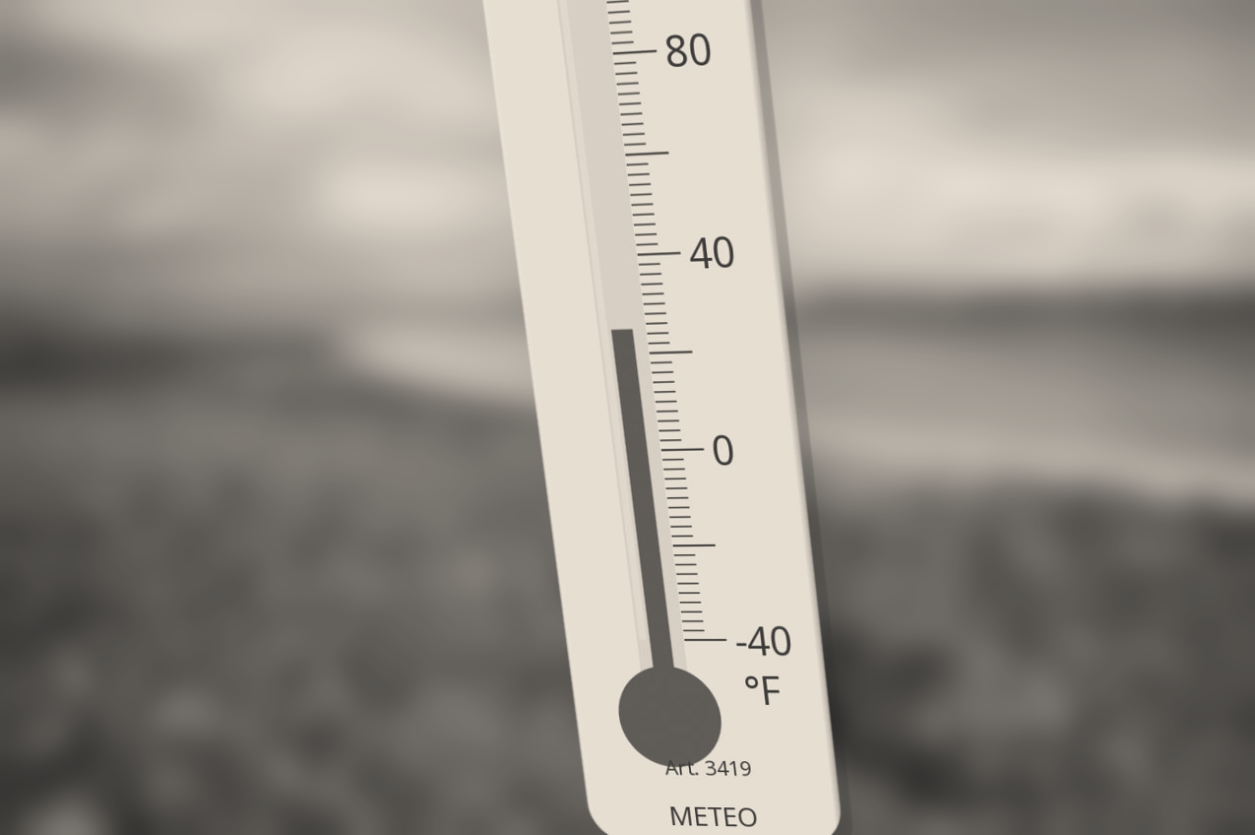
**25** °F
